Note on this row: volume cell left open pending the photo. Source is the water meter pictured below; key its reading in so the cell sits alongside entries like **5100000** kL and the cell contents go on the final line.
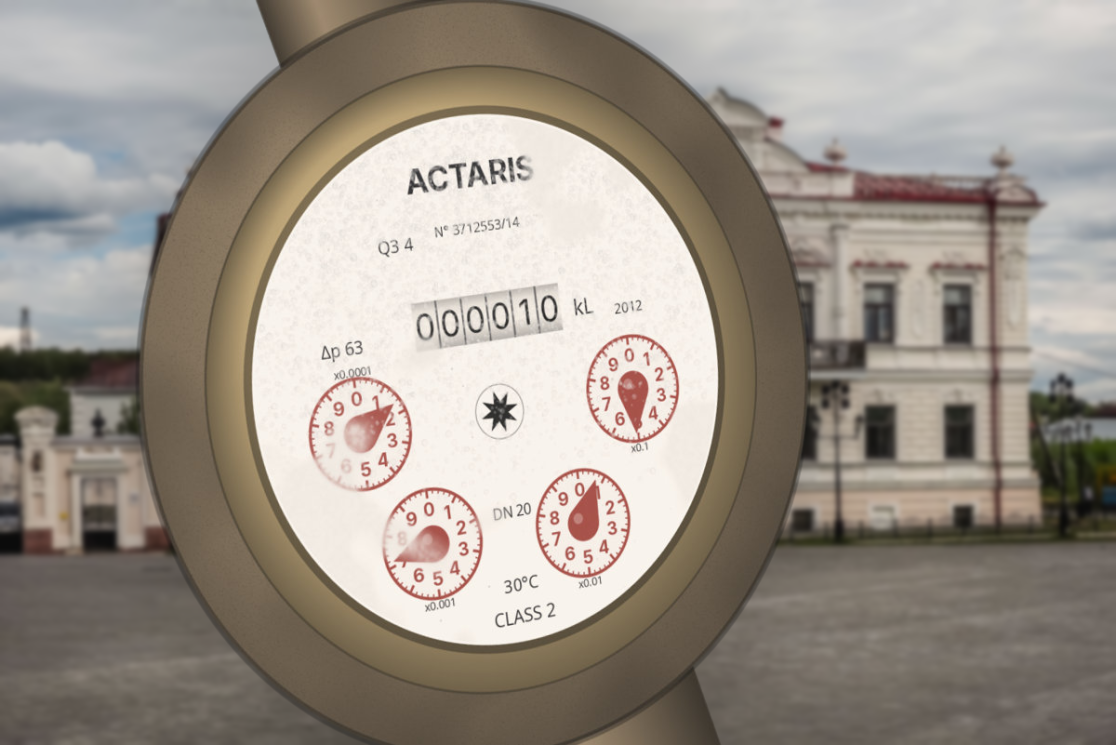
**10.5071** kL
